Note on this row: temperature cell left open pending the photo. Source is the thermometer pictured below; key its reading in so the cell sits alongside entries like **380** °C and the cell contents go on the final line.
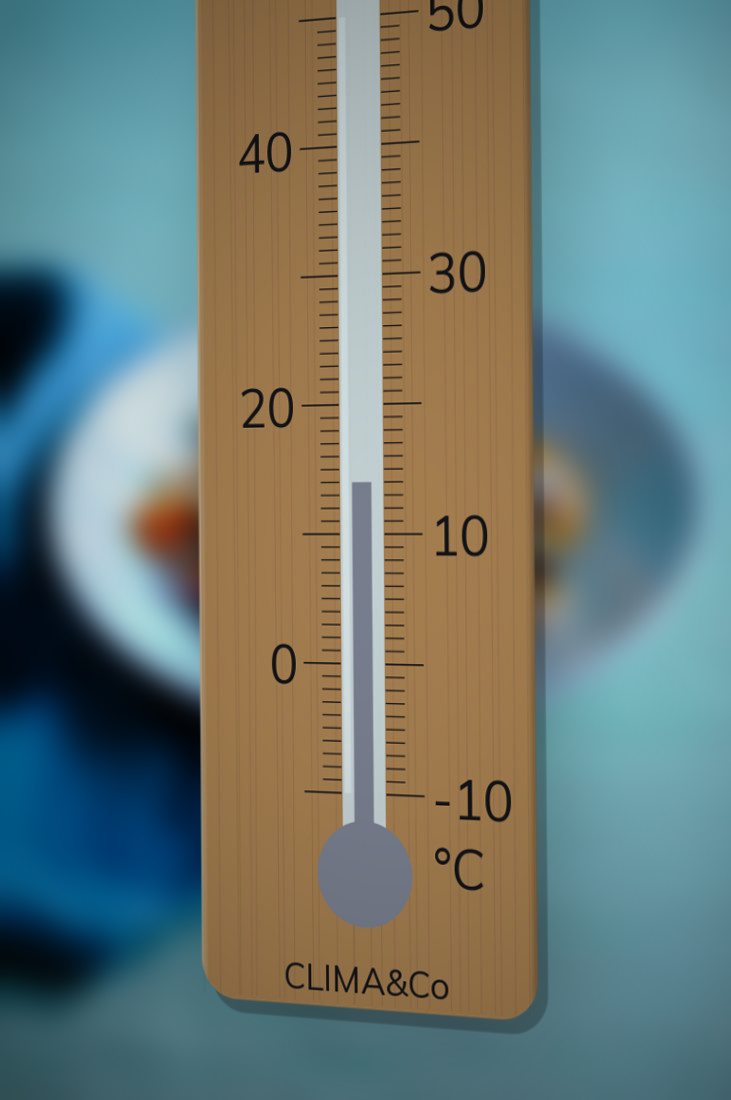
**14** °C
